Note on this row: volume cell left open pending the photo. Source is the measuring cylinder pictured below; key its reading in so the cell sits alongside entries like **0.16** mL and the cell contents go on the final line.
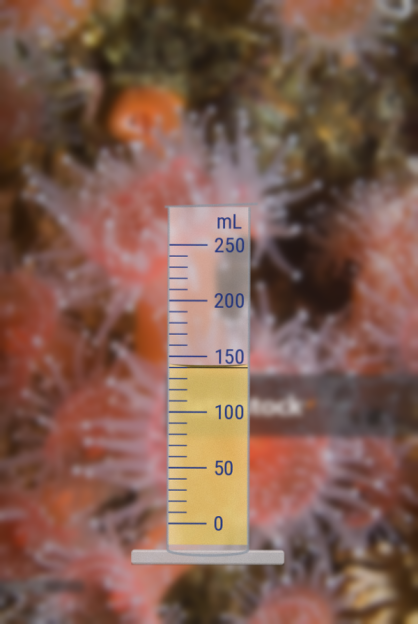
**140** mL
